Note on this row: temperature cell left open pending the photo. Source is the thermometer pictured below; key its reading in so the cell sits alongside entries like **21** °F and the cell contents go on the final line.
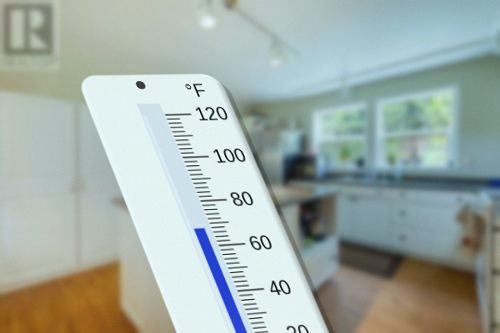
**68** °F
